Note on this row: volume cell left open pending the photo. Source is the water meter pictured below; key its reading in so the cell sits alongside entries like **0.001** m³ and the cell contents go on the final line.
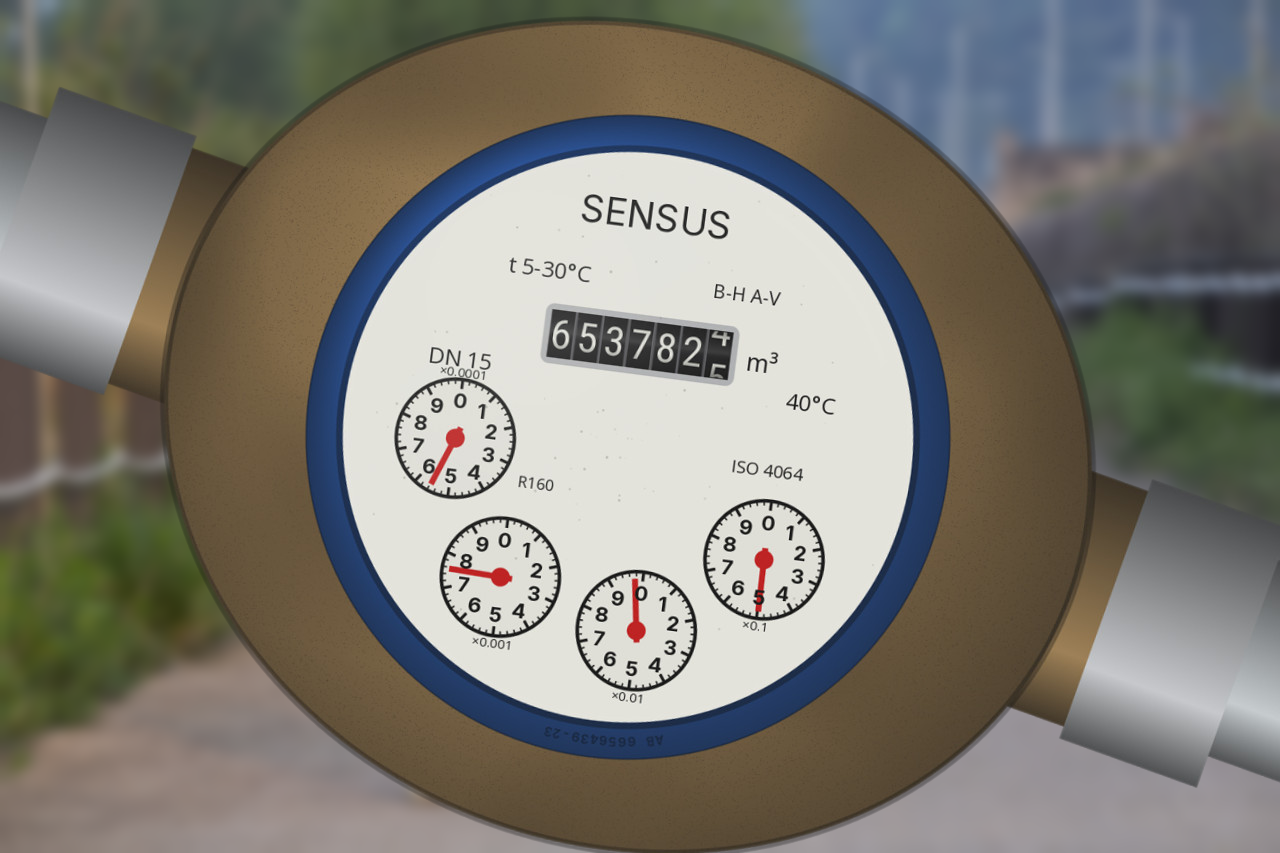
**6537824.4975** m³
